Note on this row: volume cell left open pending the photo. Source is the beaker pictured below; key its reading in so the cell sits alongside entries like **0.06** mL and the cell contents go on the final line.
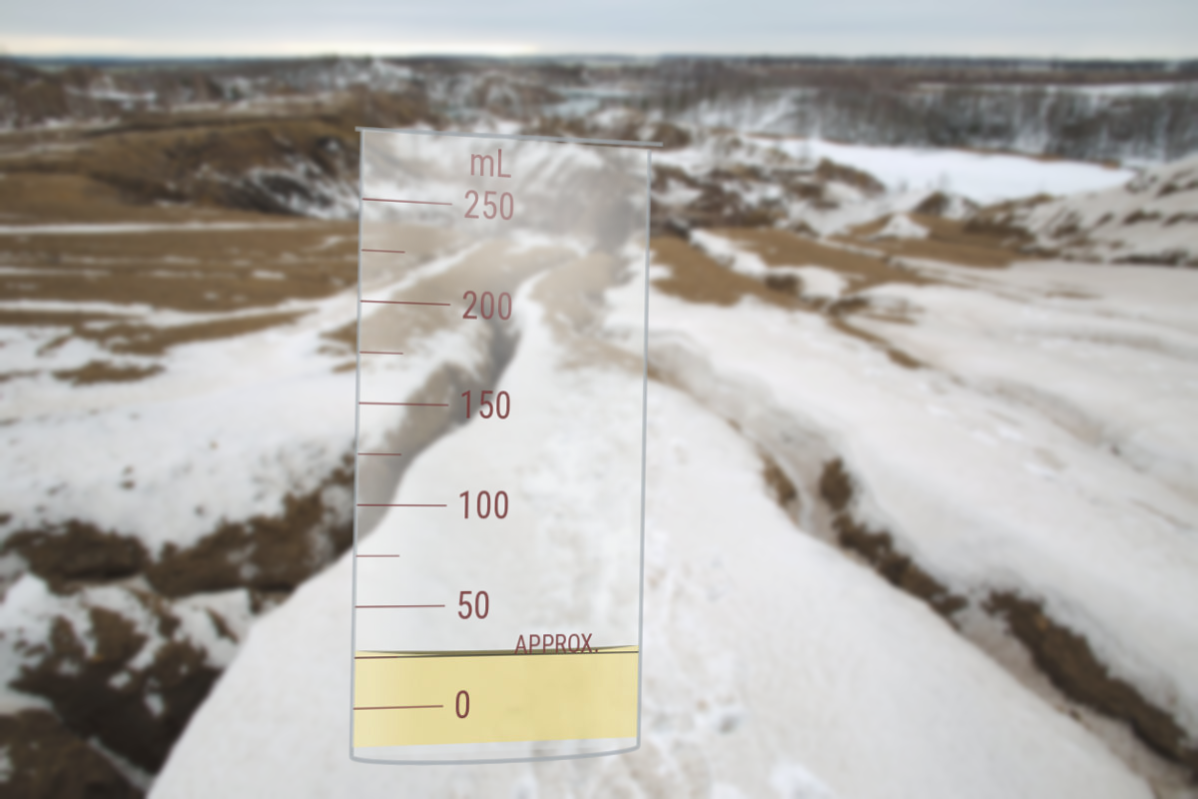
**25** mL
